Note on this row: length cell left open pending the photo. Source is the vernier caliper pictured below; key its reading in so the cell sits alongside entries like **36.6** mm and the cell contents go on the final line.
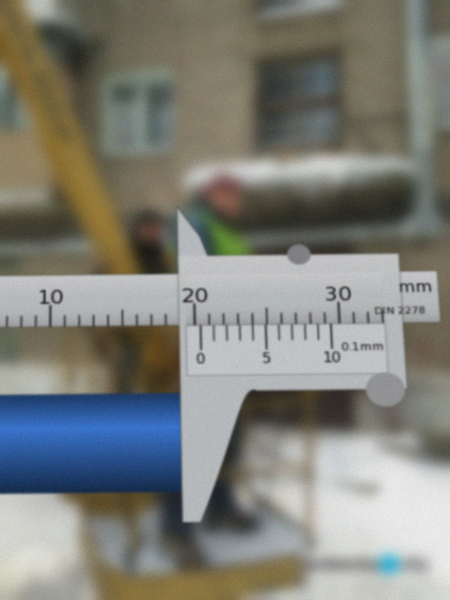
**20.4** mm
